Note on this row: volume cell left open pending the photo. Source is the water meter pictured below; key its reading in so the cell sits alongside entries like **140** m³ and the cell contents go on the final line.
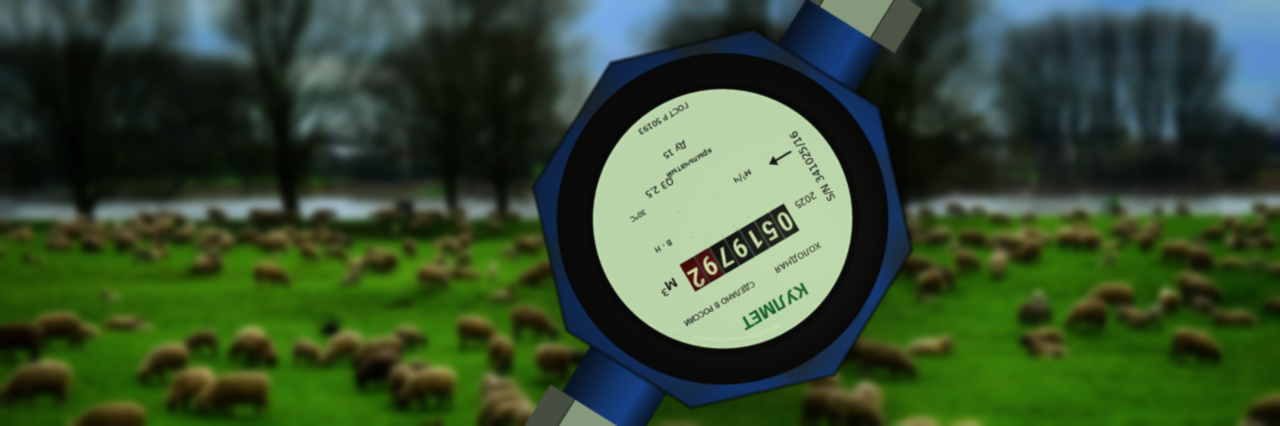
**5197.92** m³
